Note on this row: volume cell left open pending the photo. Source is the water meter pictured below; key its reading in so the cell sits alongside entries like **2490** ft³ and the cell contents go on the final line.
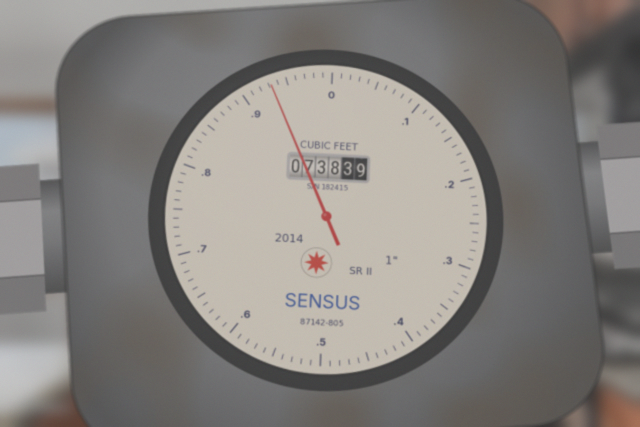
**73838.93** ft³
